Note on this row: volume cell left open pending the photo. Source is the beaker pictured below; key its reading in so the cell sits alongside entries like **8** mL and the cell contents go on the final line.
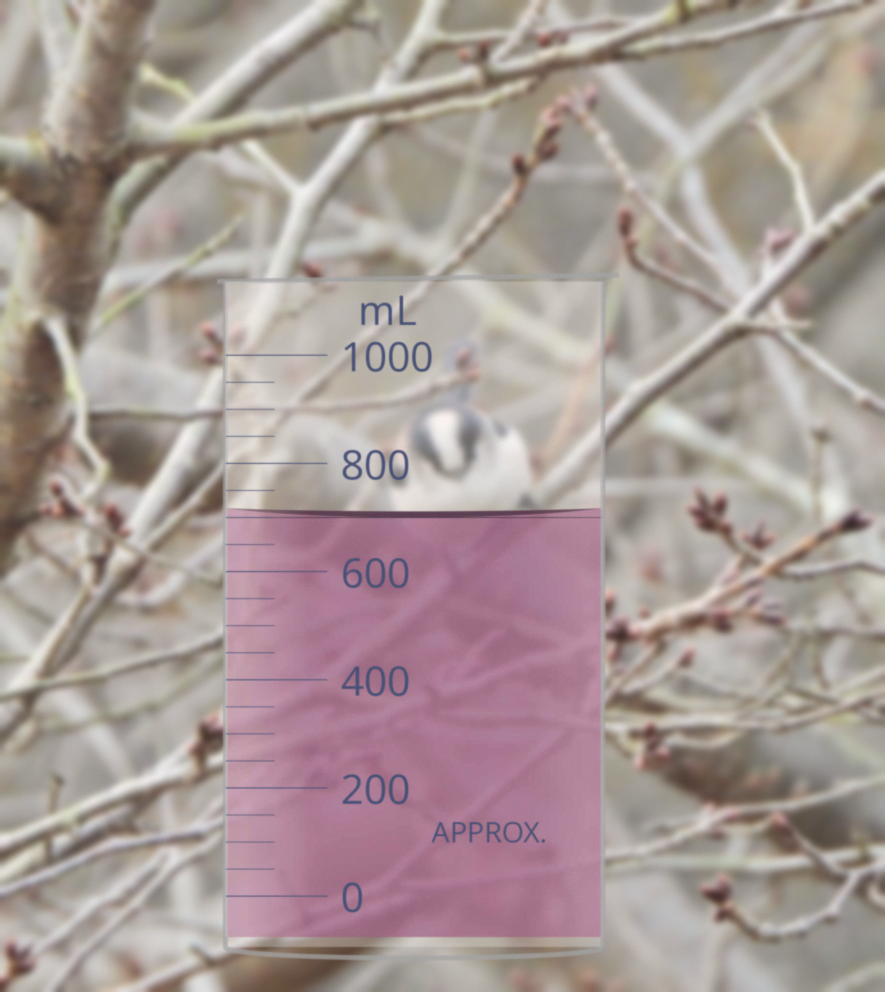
**700** mL
